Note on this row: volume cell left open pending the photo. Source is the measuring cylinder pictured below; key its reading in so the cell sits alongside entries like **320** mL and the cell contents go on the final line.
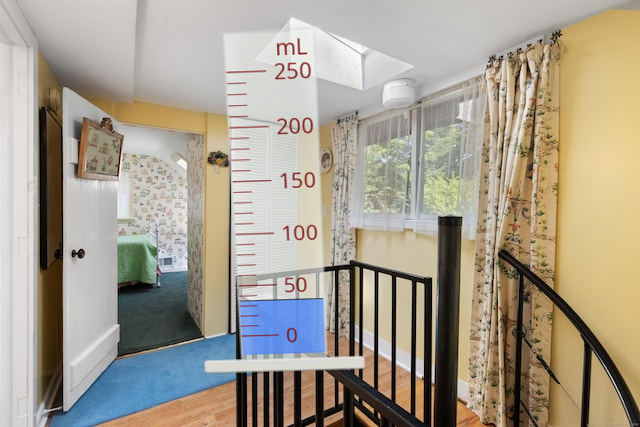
**35** mL
